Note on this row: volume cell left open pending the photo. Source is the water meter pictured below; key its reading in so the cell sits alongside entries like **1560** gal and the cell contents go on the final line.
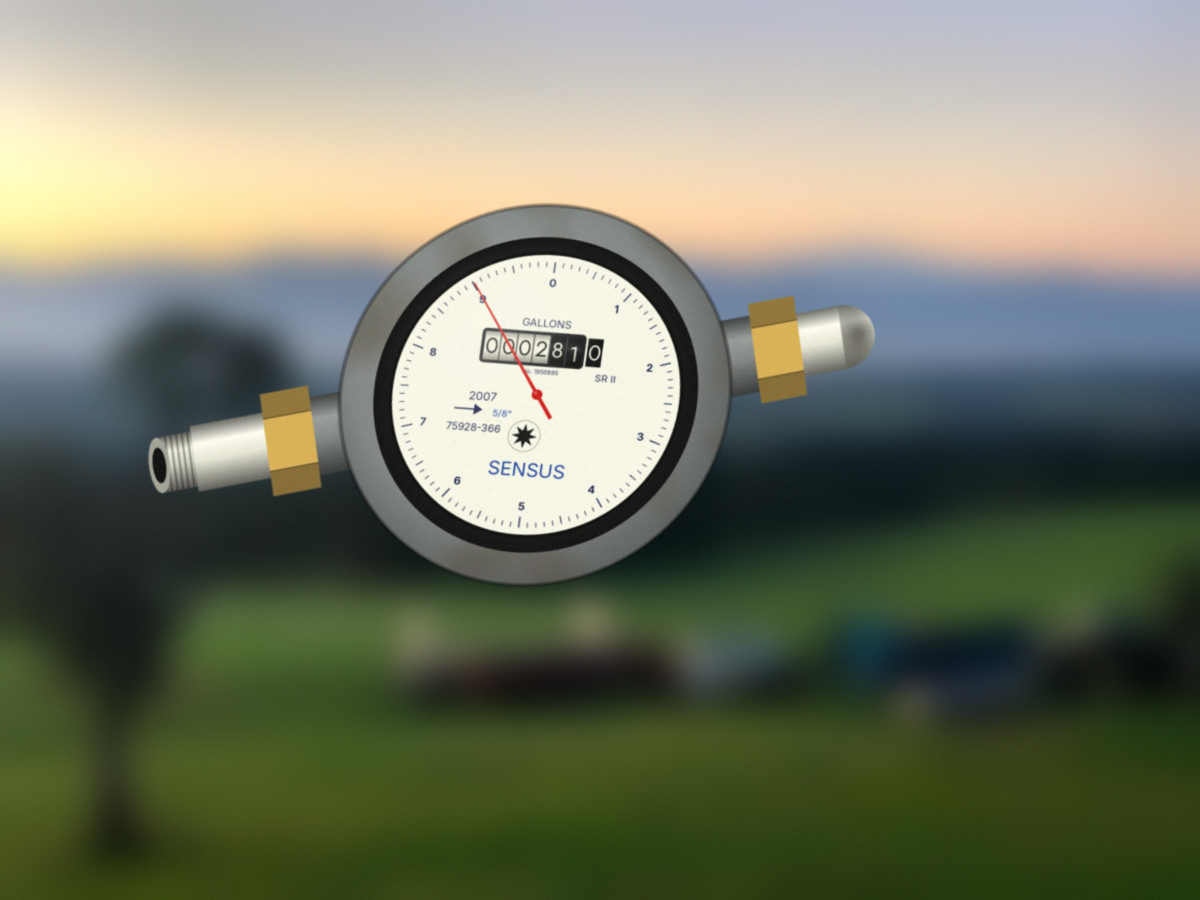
**2809.0** gal
